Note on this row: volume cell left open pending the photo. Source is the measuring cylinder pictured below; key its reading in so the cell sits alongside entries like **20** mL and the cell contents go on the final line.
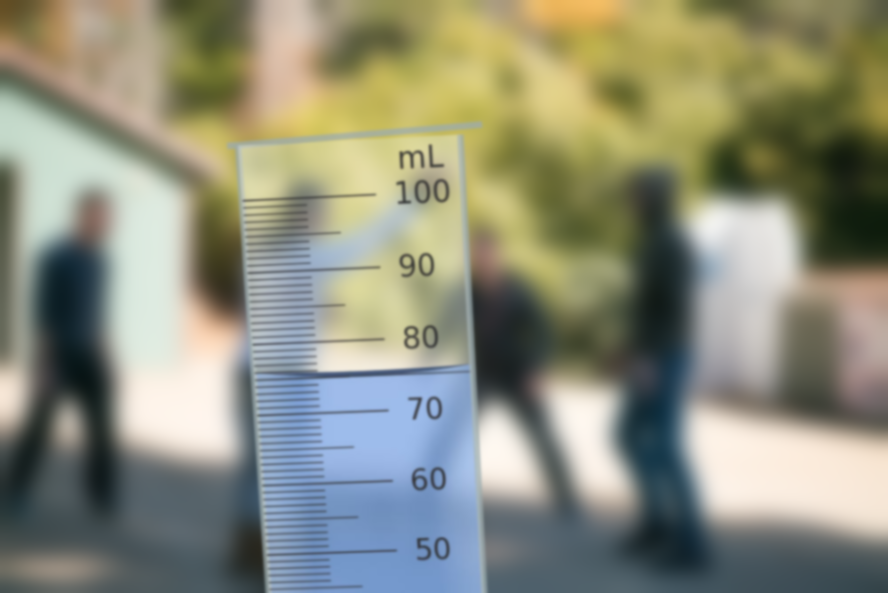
**75** mL
